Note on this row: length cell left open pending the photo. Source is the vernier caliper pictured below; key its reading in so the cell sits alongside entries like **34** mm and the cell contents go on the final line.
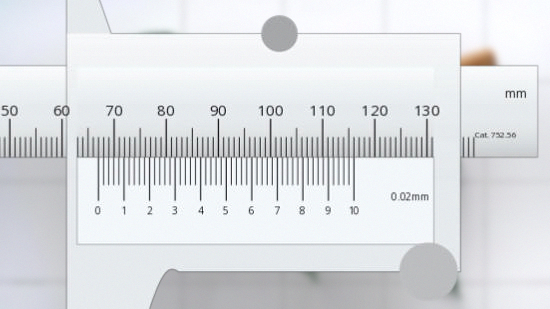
**67.0** mm
